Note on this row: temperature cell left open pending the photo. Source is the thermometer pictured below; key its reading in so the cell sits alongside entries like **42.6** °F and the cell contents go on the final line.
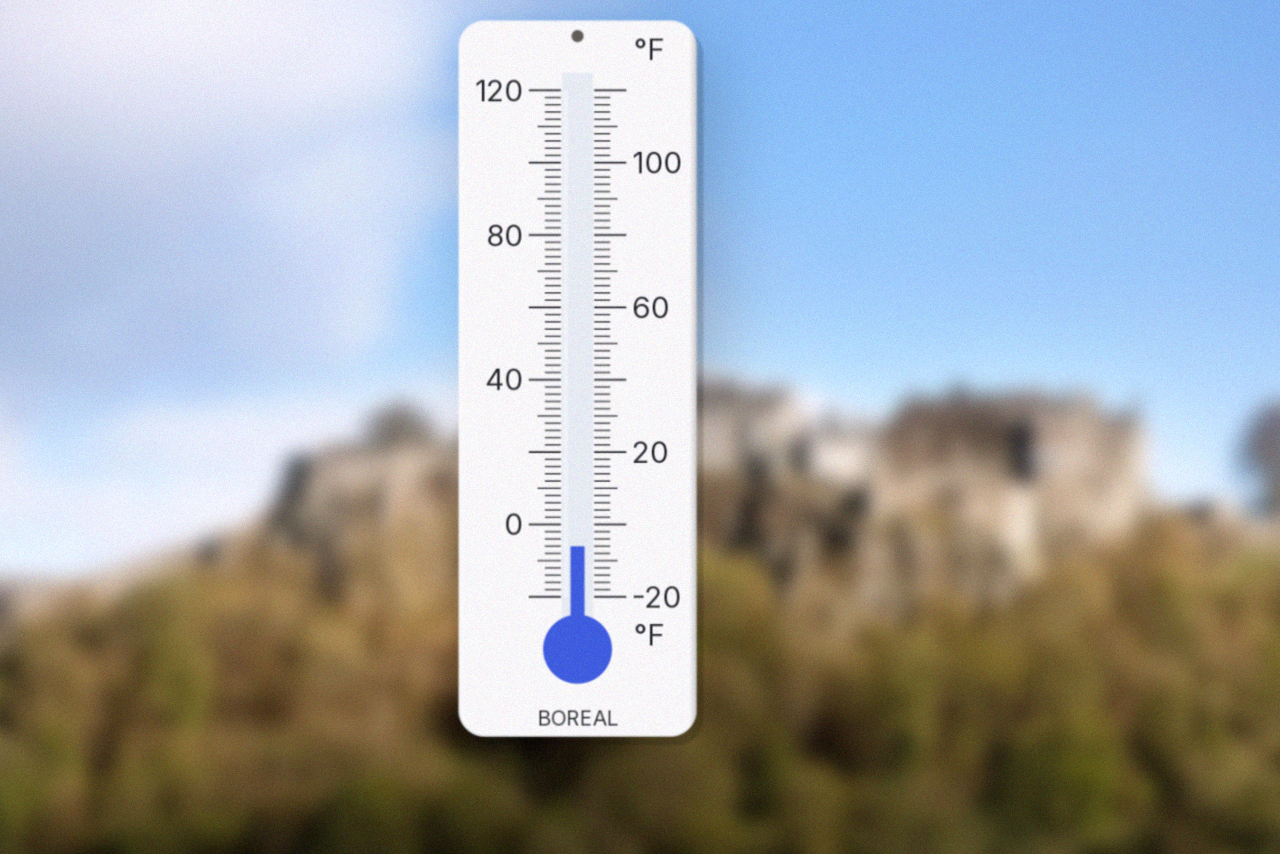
**-6** °F
